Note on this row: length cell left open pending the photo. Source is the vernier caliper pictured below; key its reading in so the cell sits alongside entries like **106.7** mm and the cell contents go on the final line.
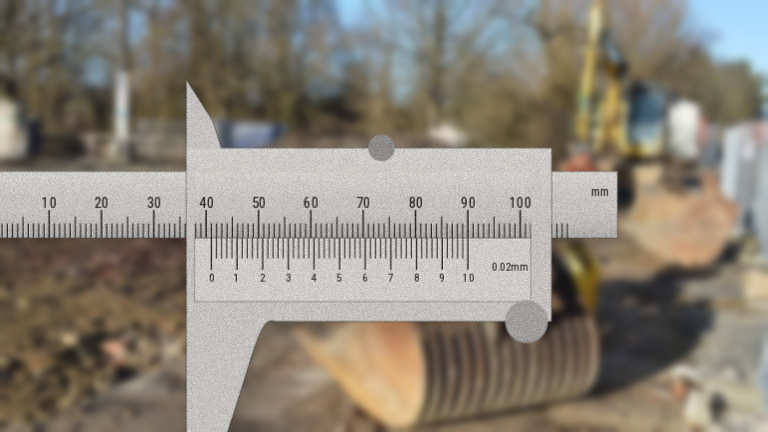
**41.0** mm
